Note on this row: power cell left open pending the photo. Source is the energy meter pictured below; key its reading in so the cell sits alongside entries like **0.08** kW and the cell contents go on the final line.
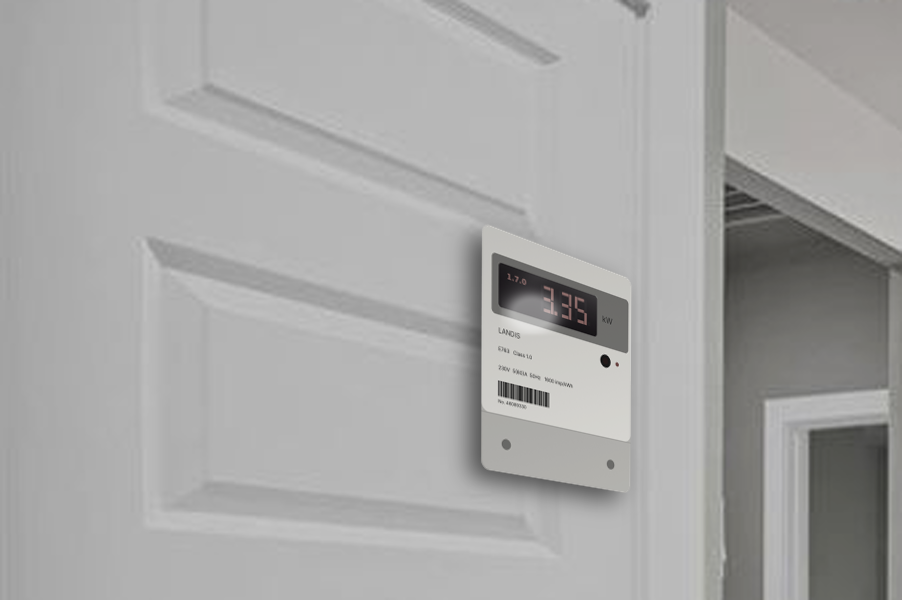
**3.35** kW
